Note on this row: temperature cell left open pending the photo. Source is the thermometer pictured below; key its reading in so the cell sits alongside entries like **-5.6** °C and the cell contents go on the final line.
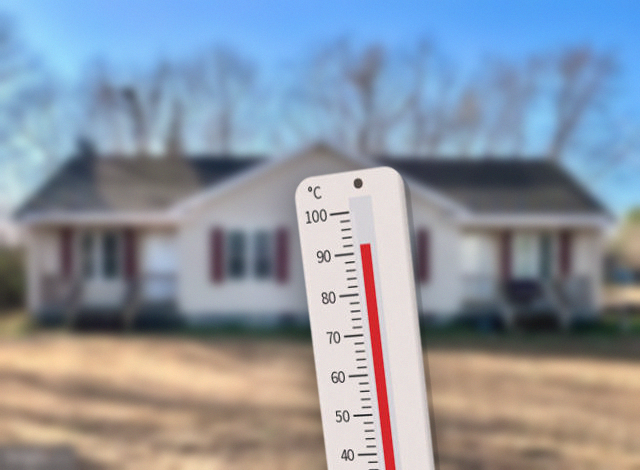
**92** °C
